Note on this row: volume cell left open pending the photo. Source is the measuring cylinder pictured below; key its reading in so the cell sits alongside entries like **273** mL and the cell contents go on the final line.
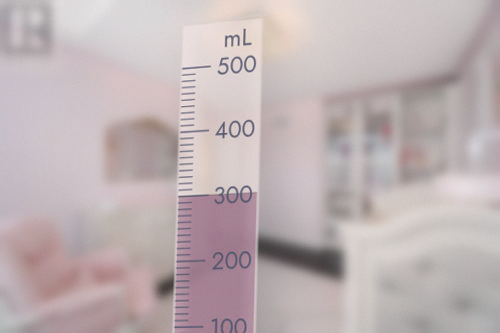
**300** mL
